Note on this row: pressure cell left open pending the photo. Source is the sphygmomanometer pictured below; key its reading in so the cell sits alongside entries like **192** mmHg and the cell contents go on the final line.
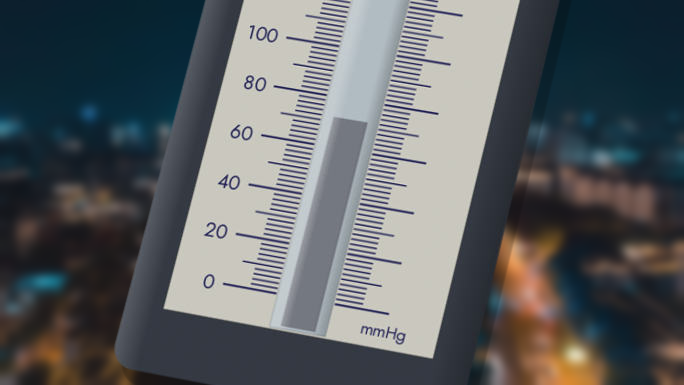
**72** mmHg
